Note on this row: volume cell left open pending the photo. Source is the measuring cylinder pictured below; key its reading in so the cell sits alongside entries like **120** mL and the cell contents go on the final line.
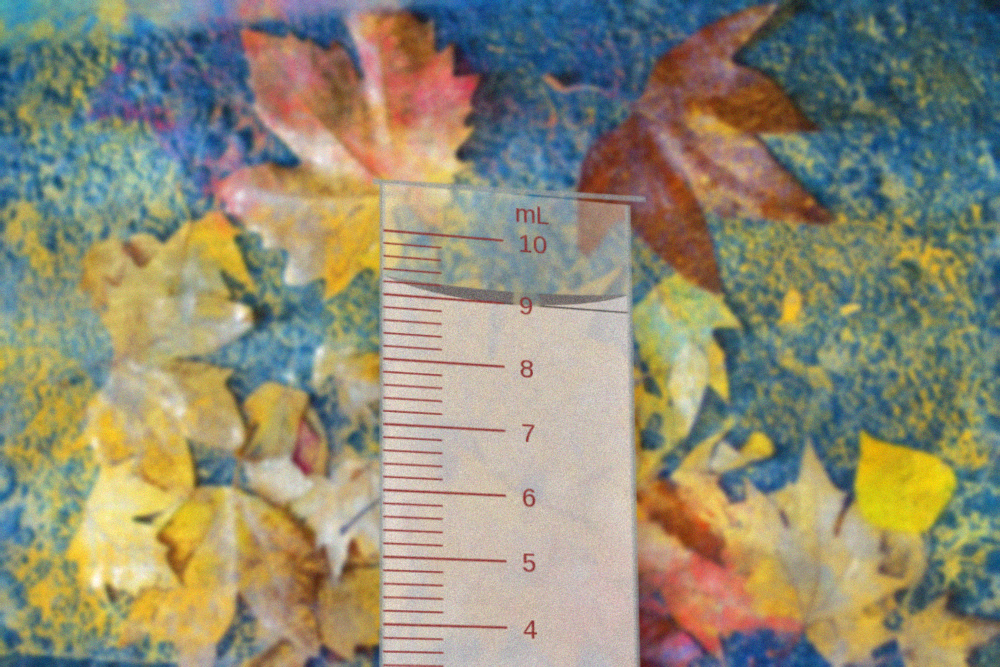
**9** mL
